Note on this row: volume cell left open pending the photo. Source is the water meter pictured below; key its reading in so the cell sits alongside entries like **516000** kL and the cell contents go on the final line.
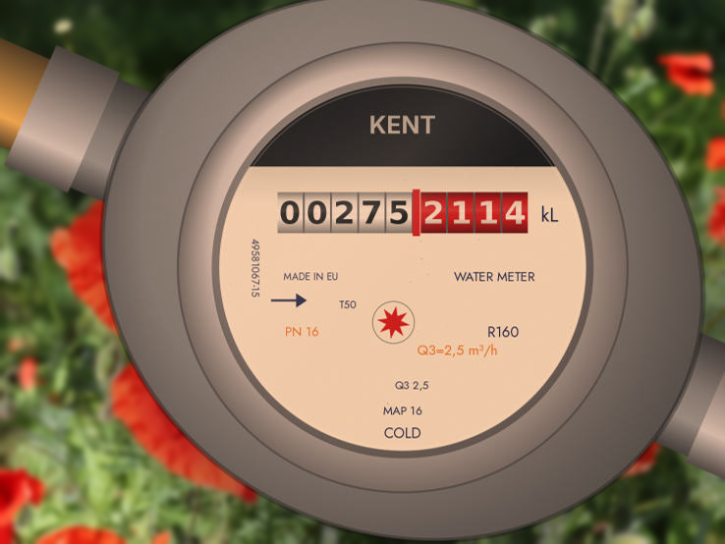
**275.2114** kL
